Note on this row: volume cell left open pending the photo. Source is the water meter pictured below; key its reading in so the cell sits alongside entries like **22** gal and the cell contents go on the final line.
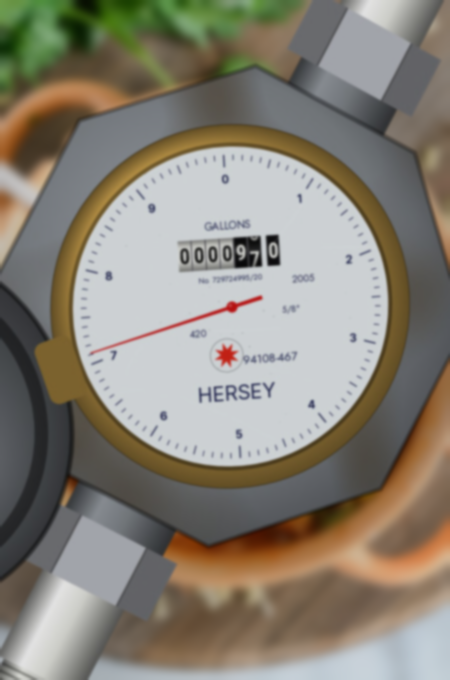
**967.1** gal
